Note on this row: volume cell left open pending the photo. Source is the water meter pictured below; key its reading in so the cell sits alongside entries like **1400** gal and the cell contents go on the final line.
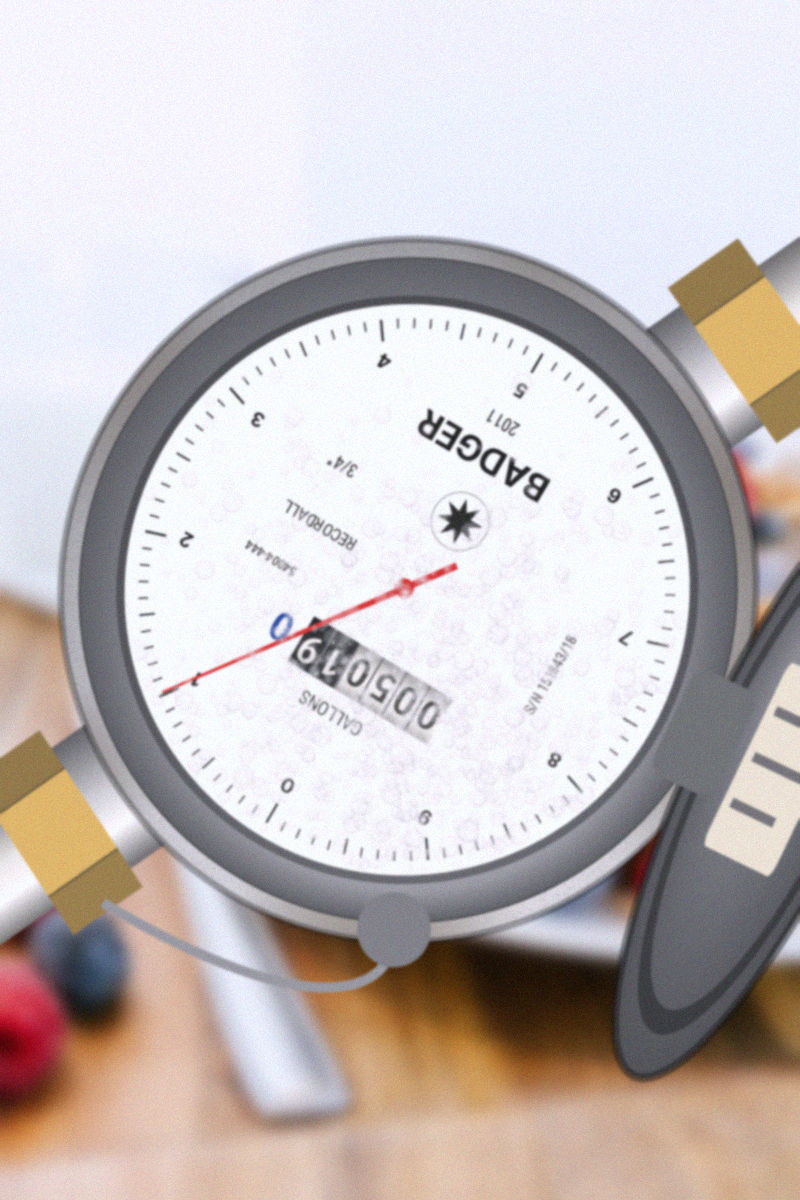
**50191.0** gal
